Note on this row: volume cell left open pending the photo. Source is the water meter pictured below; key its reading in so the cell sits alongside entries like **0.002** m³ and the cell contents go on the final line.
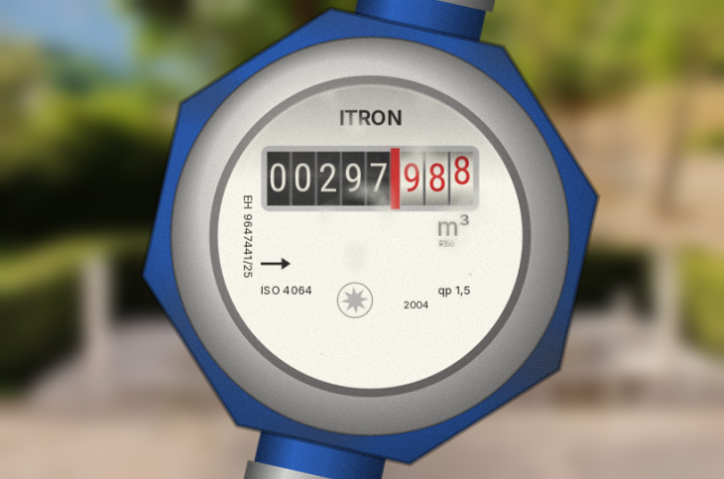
**297.988** m³
